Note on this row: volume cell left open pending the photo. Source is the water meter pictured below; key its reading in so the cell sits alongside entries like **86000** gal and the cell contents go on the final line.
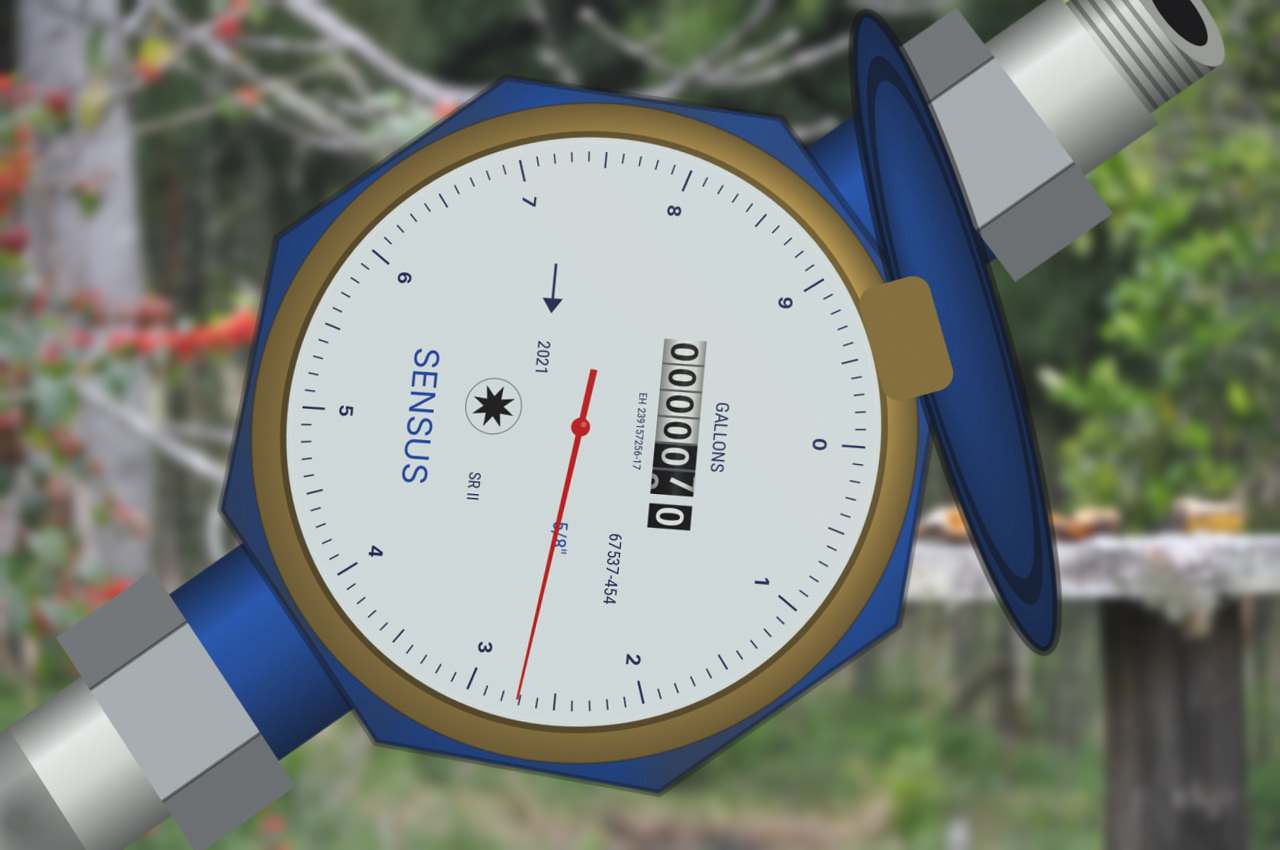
**72.7** gal
